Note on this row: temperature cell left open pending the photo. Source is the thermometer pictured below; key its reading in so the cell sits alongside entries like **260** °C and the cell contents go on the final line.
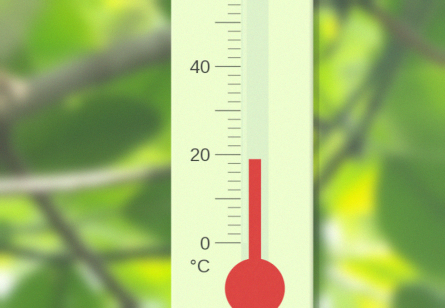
**19** °C
